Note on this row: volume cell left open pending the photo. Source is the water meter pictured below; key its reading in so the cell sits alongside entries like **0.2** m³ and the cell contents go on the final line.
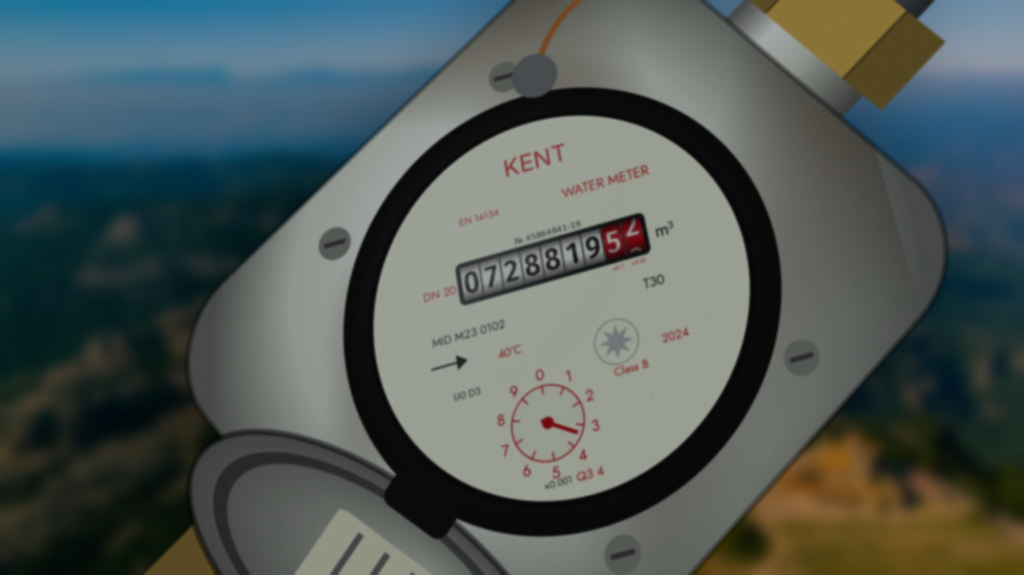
**728819.523** m³
